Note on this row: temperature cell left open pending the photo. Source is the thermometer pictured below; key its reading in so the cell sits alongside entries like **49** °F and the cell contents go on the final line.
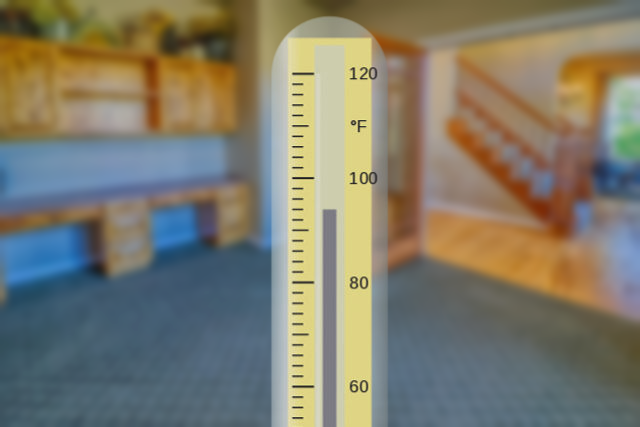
**94** °F
